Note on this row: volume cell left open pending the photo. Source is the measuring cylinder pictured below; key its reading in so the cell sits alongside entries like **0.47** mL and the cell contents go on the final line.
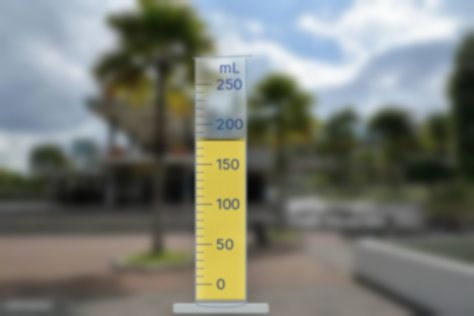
**180** mL
